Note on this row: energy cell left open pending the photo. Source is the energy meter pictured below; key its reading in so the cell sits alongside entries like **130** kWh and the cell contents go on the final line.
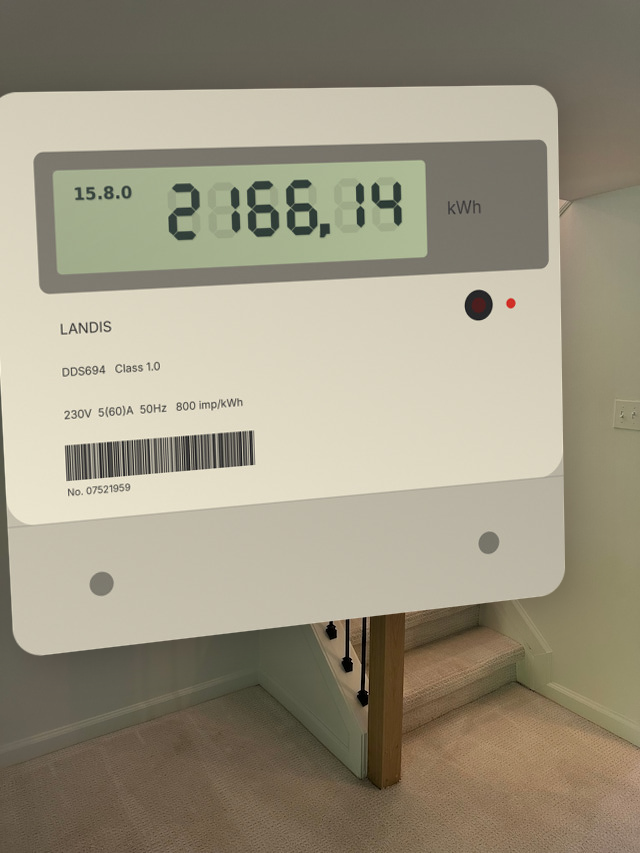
**2166.14** kWh
